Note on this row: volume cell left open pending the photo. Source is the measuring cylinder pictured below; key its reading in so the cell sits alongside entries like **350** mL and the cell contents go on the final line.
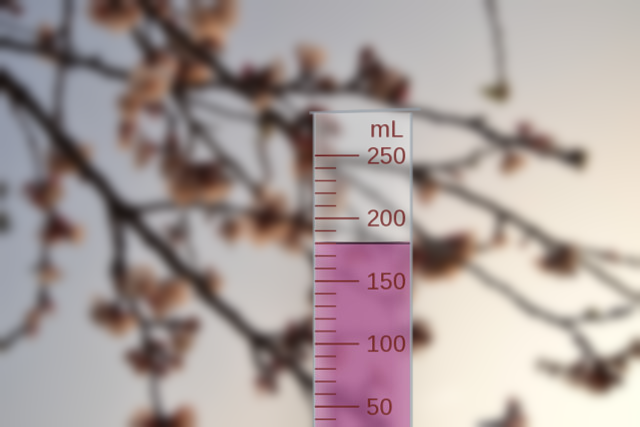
**180** mL
